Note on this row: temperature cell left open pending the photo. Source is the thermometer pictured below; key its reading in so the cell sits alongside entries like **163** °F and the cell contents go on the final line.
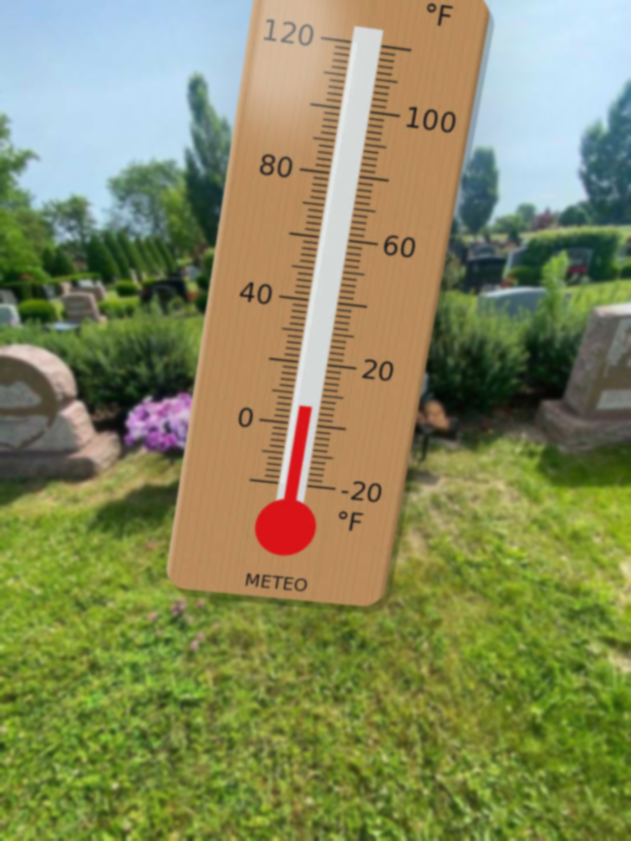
**6** °F
